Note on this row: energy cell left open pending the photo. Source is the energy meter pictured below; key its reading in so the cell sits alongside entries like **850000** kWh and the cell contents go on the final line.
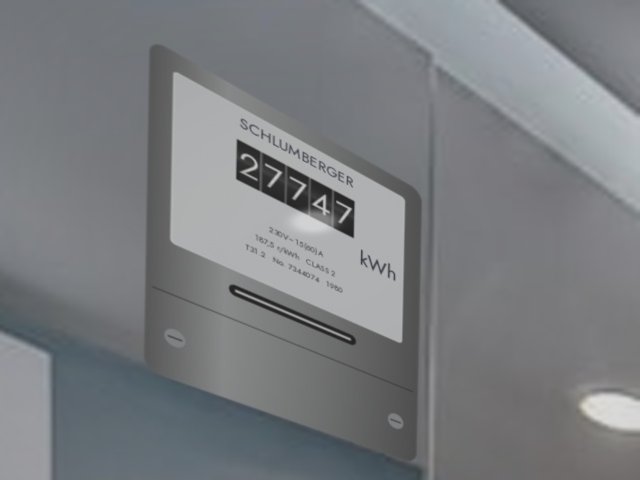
**27747** kWh
